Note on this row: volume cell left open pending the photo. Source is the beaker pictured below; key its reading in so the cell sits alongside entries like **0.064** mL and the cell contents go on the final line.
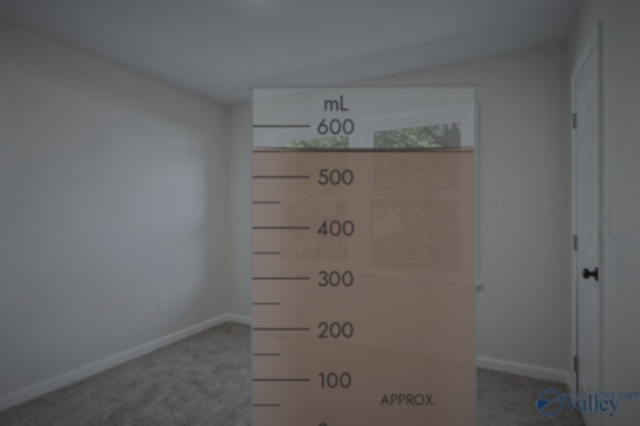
**550** mL
